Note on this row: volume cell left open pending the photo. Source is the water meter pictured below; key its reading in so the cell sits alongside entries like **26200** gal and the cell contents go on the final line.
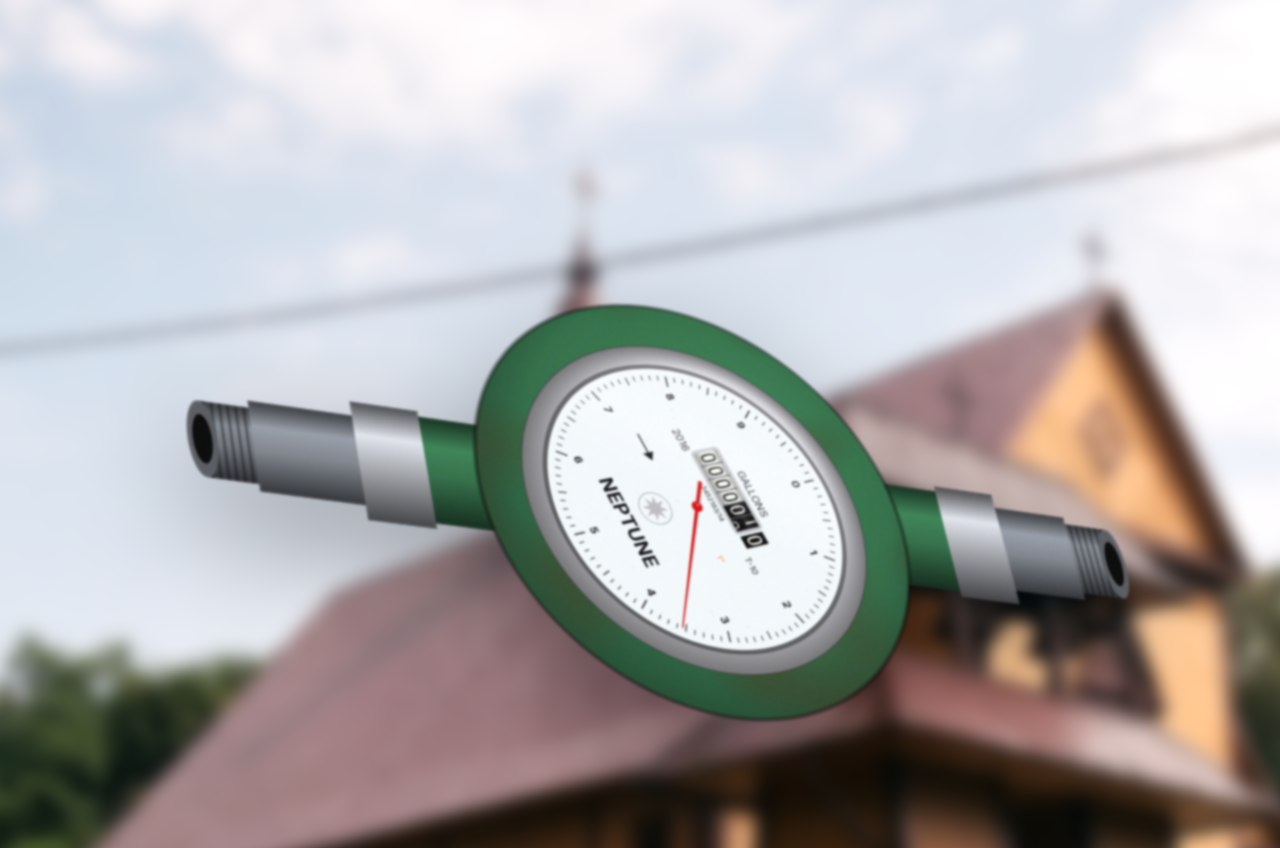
**13.5** gal
